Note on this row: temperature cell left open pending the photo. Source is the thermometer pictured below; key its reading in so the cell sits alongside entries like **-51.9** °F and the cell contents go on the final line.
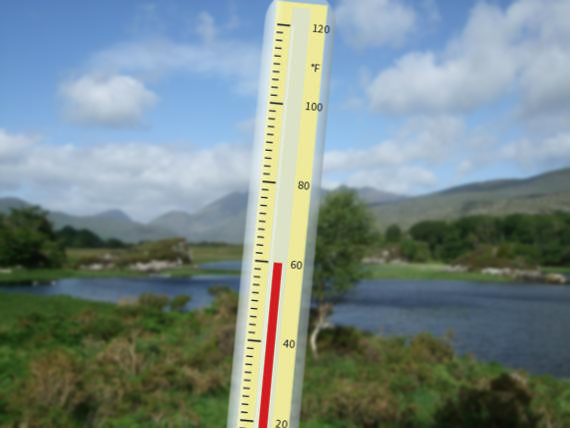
**60** °F
